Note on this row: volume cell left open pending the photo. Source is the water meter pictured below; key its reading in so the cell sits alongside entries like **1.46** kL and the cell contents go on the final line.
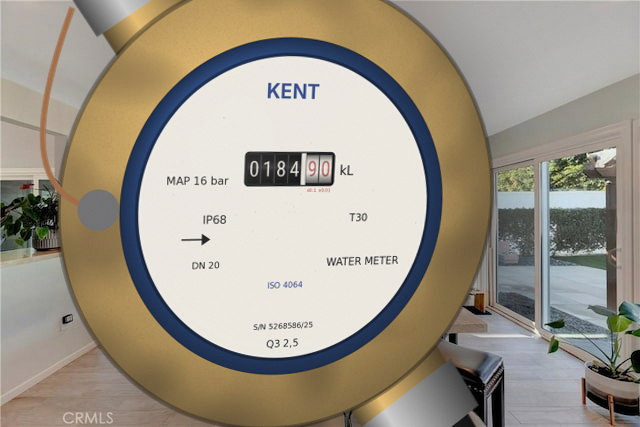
**184.90** kL
